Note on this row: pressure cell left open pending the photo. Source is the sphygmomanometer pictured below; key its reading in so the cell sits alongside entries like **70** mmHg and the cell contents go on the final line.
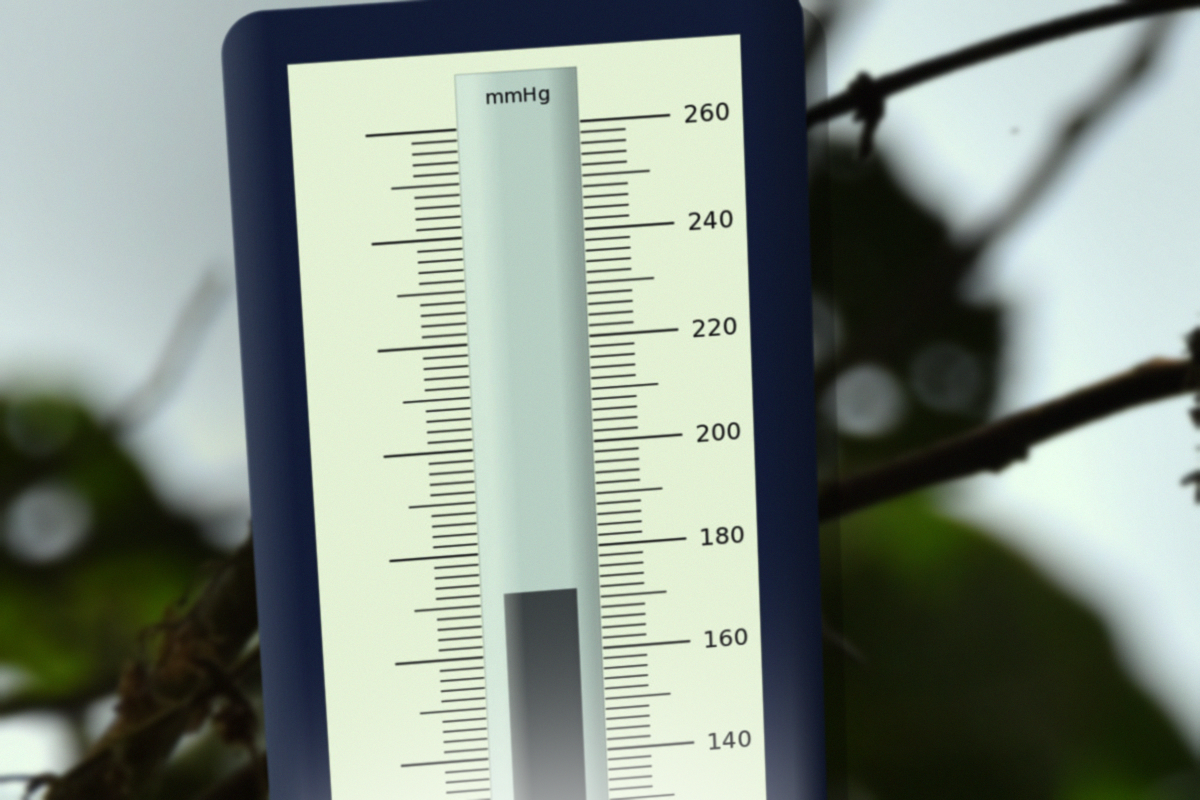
**172** mmHg
